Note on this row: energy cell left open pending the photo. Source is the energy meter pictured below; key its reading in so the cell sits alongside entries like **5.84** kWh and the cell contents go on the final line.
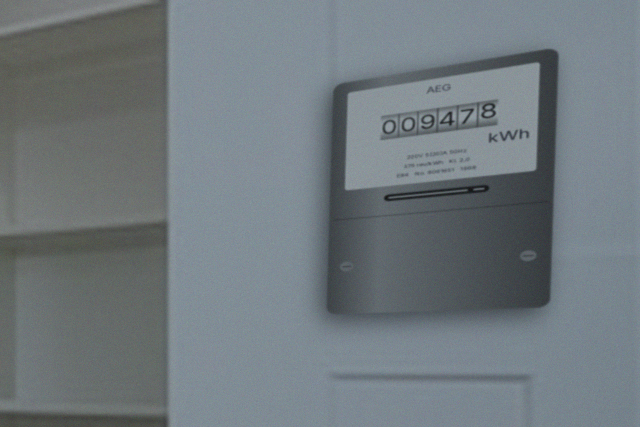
**9478** kWh
